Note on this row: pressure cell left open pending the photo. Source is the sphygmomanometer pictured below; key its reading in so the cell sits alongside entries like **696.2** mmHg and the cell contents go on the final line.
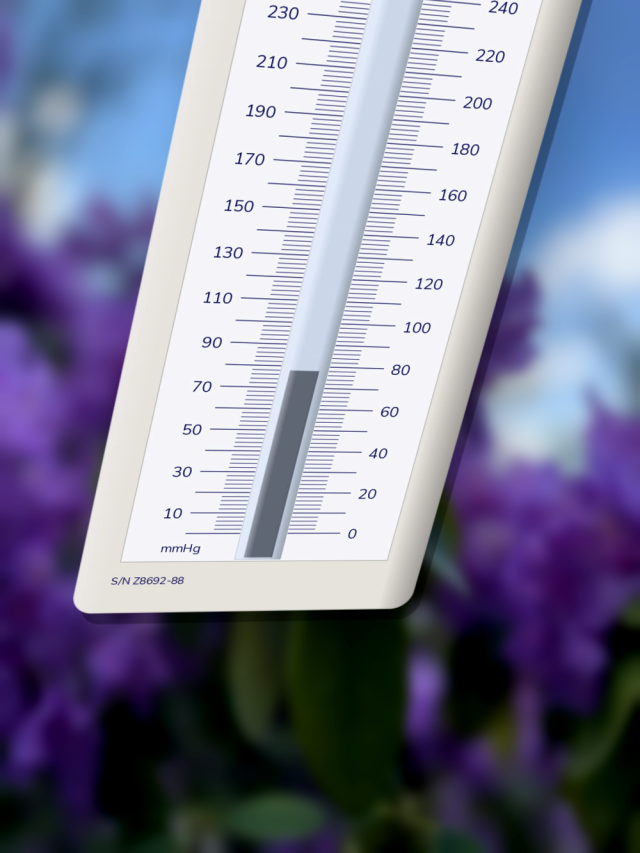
**78** mmHg
